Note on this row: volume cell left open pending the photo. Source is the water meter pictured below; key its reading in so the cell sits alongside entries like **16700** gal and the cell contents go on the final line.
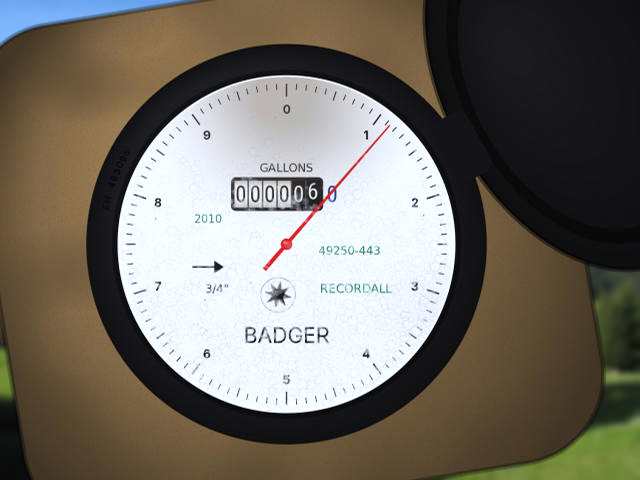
**61.1** gal
